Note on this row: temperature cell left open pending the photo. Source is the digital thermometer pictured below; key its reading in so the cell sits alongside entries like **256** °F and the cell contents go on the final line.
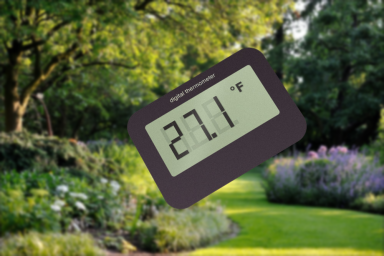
**27.1** °F
